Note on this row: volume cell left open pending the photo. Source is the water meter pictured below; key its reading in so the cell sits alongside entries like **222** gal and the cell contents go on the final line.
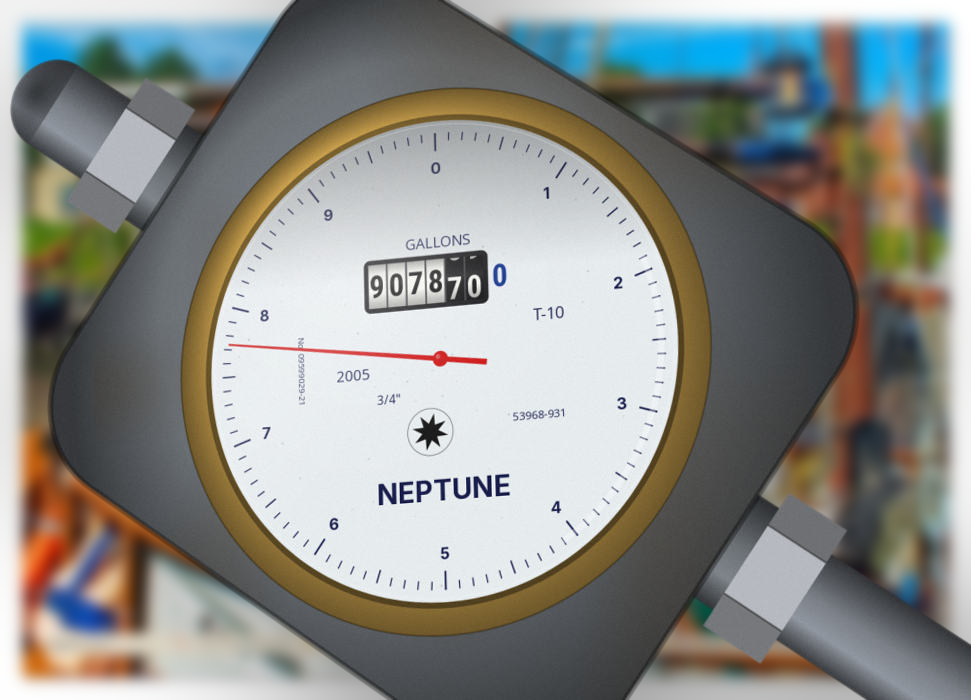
**9078697.7** gal
